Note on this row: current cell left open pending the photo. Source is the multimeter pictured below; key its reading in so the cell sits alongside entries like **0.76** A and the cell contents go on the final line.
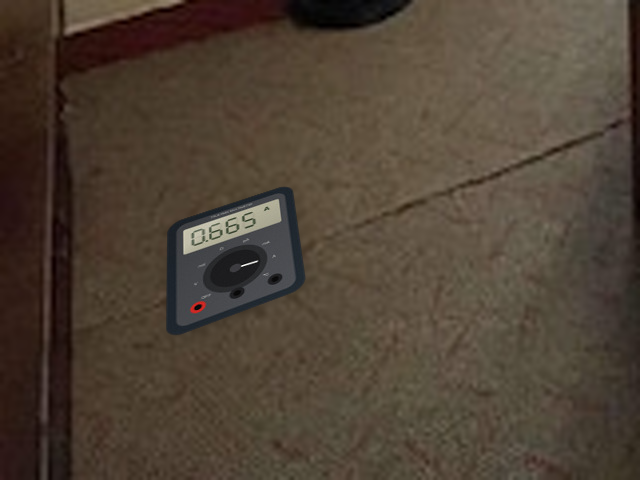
**0.665** A
